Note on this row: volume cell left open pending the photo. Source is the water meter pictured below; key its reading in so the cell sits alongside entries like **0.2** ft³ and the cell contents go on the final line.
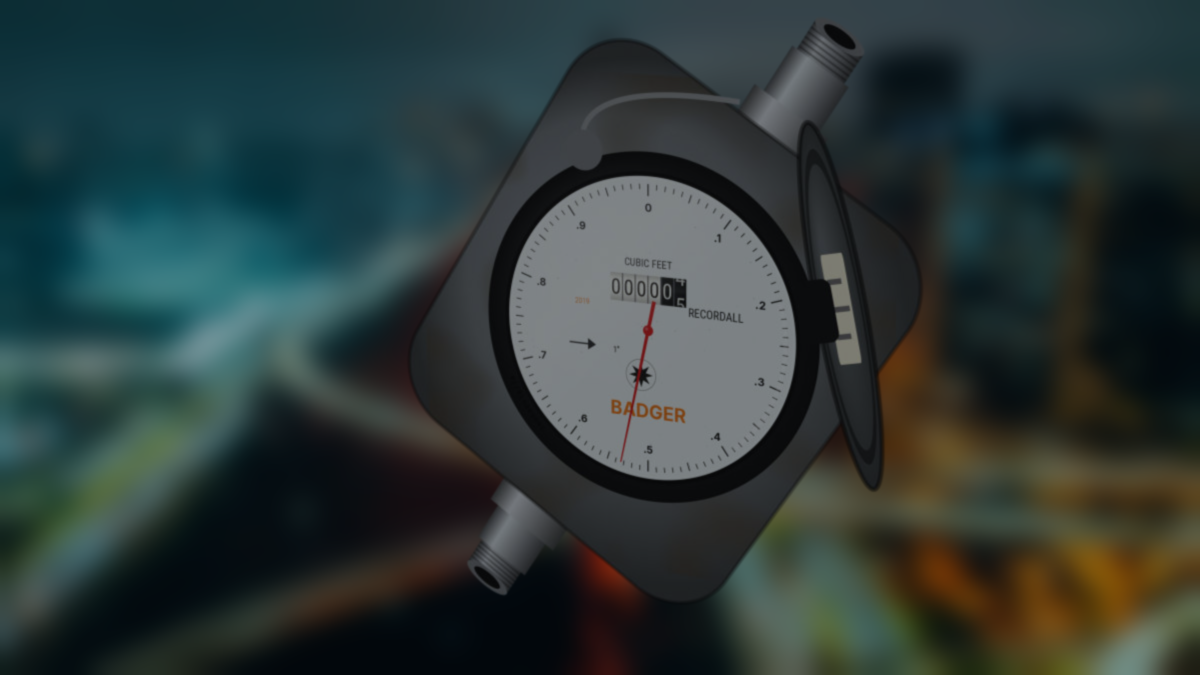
**4.53** ft³
